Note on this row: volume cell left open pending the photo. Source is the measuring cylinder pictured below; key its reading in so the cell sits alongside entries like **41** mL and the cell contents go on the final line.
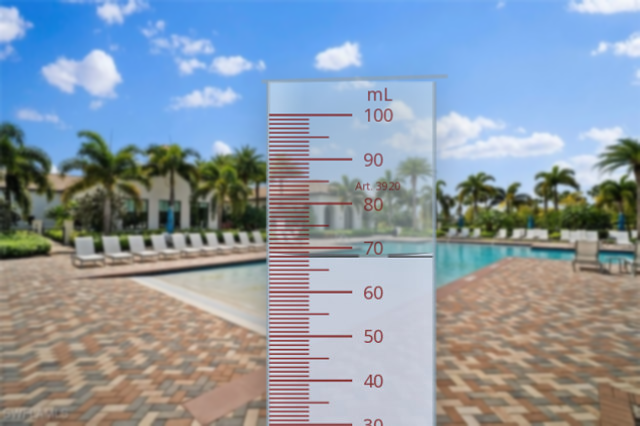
**68** mL
